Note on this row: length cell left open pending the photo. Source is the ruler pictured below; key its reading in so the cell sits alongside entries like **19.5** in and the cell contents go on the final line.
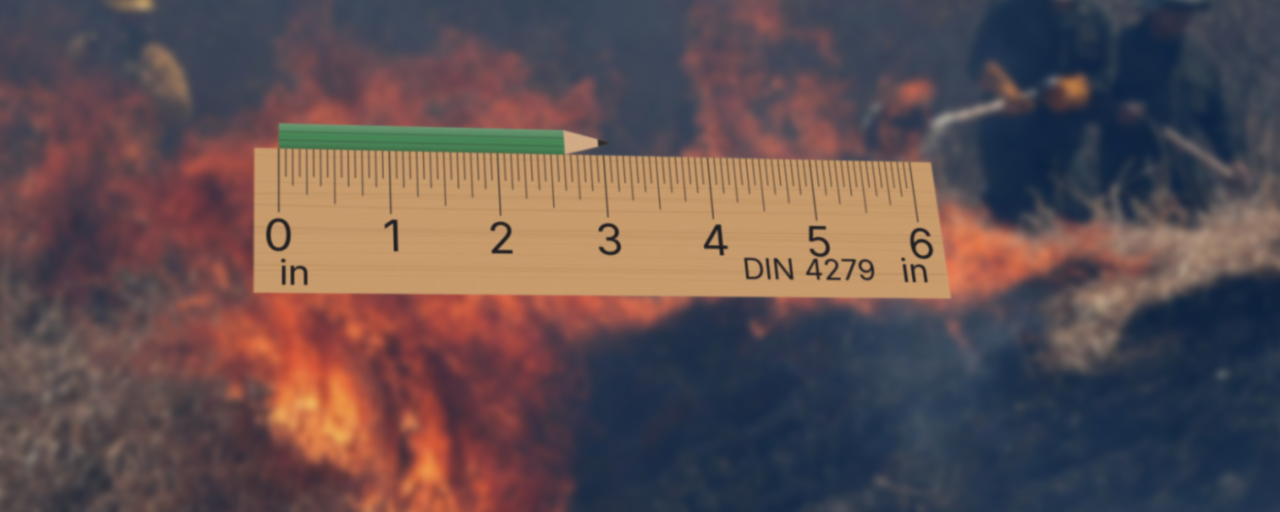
**3.0625** in
